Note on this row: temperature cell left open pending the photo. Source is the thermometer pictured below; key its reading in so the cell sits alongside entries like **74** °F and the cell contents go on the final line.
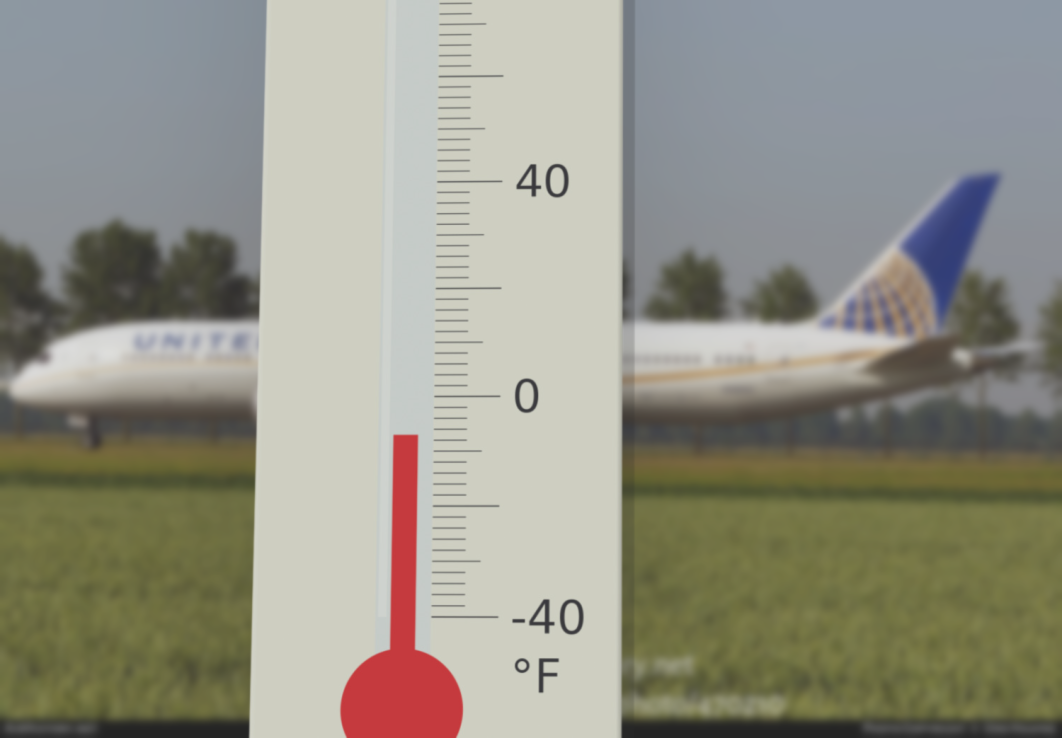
**-7** °F
